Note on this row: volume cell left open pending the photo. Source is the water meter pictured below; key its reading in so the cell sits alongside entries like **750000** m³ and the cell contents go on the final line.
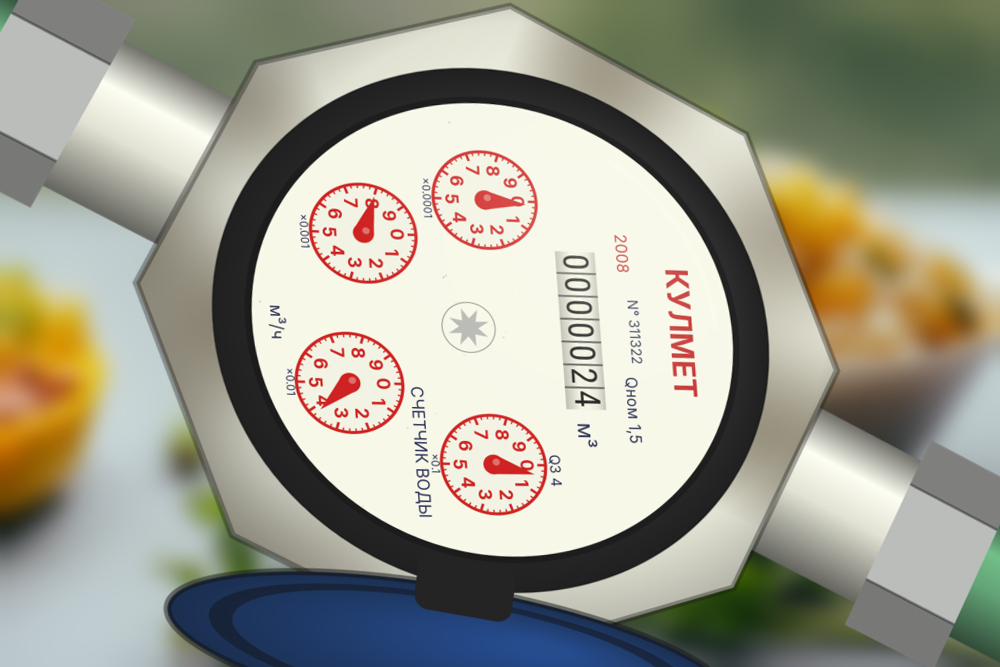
**24.0380** m³
